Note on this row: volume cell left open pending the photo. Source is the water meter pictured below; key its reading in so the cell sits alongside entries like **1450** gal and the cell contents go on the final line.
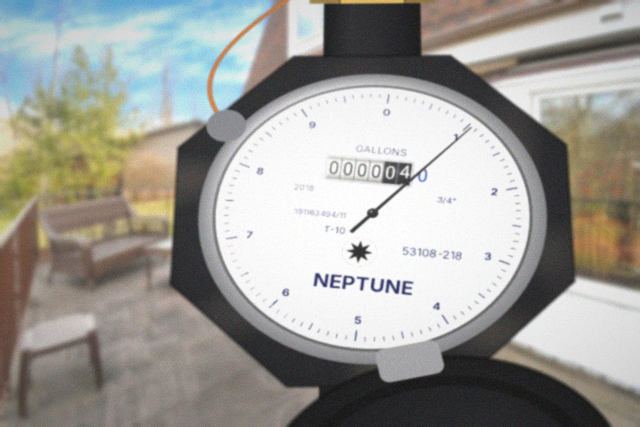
**41.0** gal
